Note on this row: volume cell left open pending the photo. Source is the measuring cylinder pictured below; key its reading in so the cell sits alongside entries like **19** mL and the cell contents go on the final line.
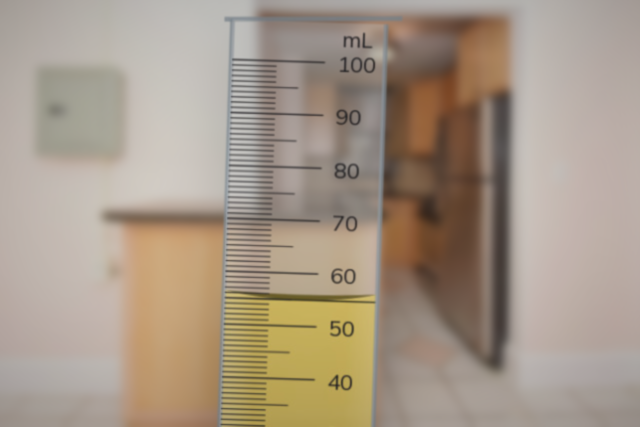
**55** mL
